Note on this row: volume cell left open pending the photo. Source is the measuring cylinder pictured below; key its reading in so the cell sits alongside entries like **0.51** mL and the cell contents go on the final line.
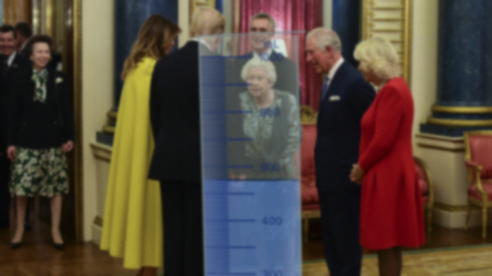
**550** mL
